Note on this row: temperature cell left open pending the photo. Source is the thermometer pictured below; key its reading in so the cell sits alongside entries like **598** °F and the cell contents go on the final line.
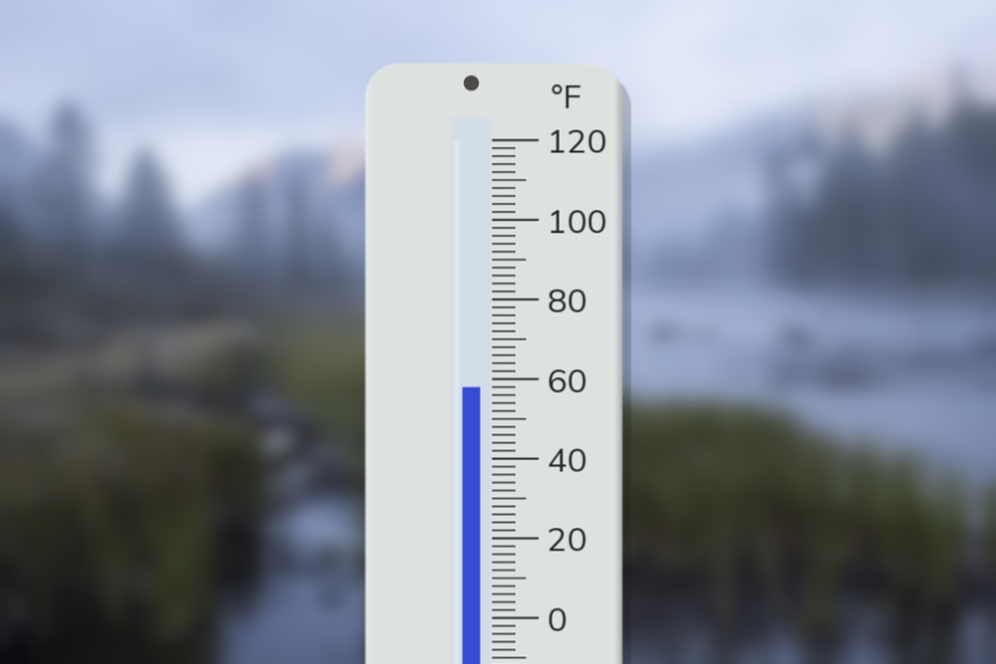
**58** °F
